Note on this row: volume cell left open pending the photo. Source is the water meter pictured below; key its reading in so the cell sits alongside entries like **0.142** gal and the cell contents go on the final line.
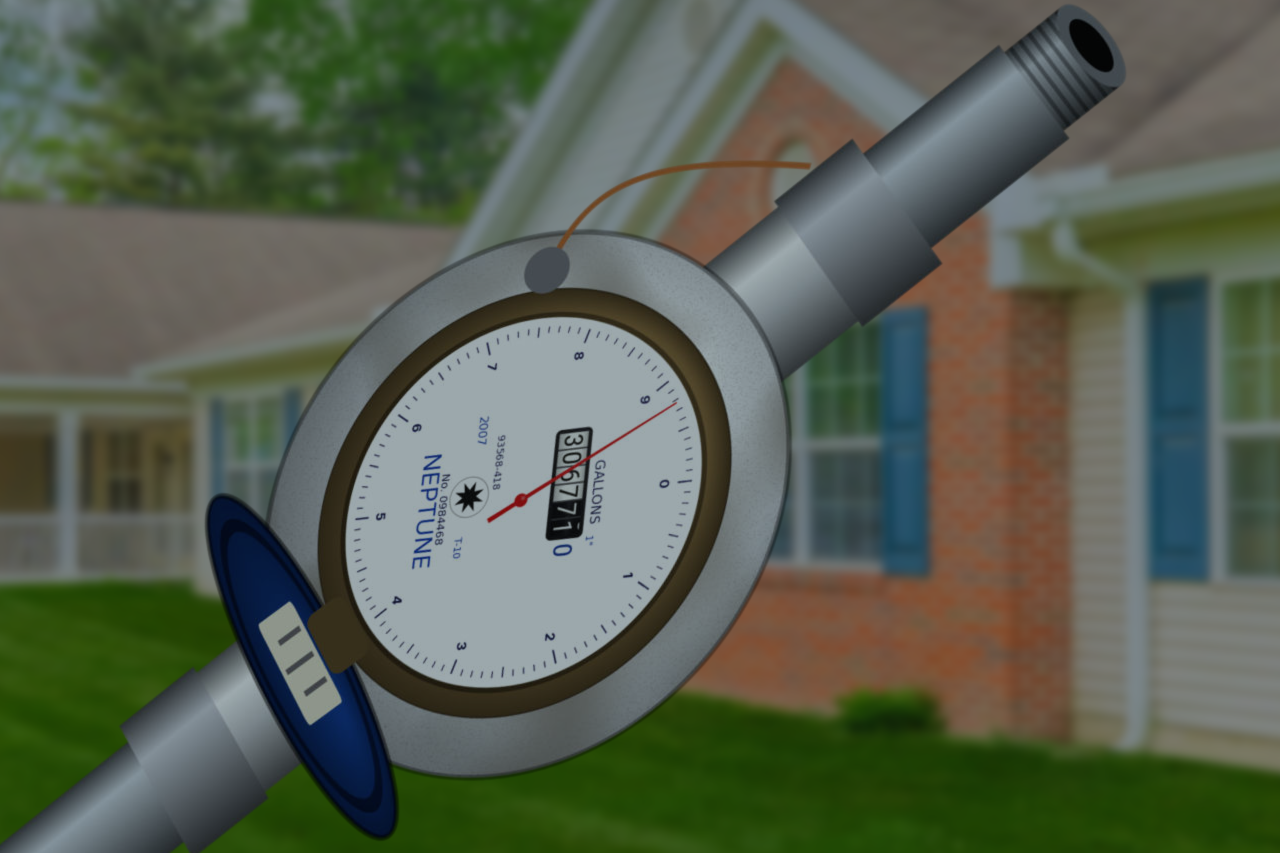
**3067709.2** gal
